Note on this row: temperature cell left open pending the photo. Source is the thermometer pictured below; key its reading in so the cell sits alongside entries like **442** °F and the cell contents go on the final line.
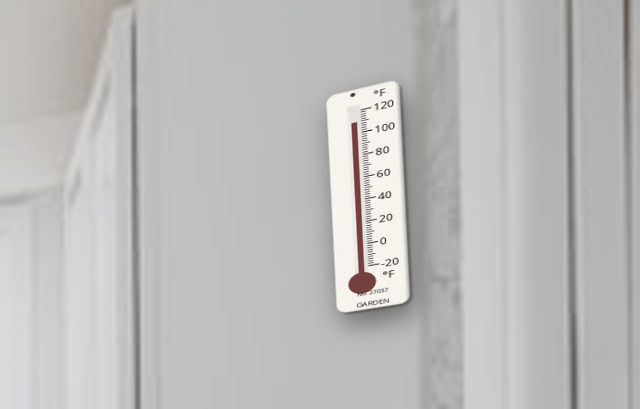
**110** °F
